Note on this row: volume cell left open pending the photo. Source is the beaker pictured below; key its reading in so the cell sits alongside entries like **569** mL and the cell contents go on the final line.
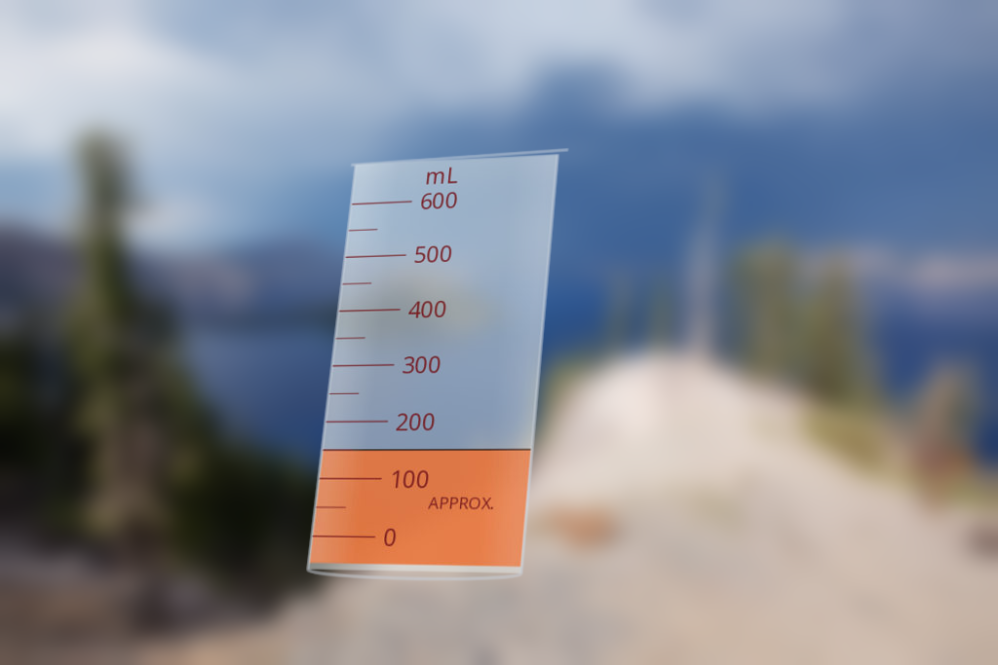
**150** mL
